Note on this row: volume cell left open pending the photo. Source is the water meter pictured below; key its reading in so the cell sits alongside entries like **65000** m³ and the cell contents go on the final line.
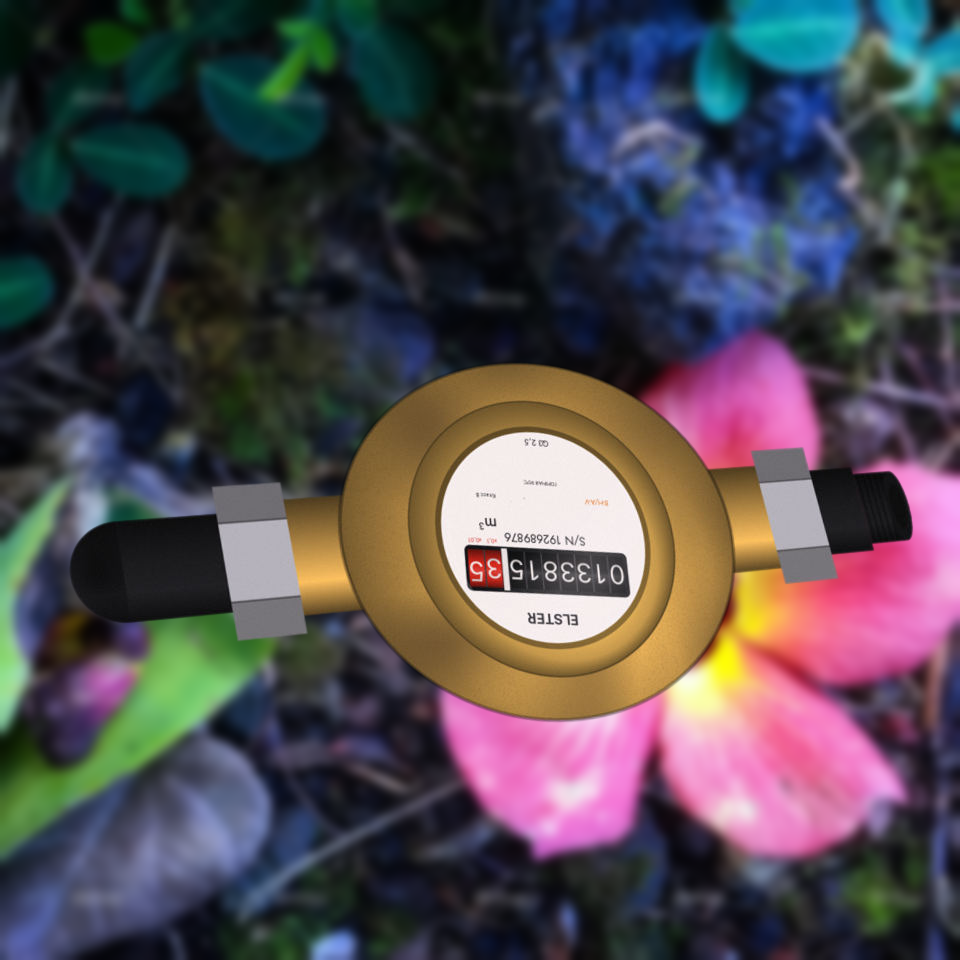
**133815.35** m³
